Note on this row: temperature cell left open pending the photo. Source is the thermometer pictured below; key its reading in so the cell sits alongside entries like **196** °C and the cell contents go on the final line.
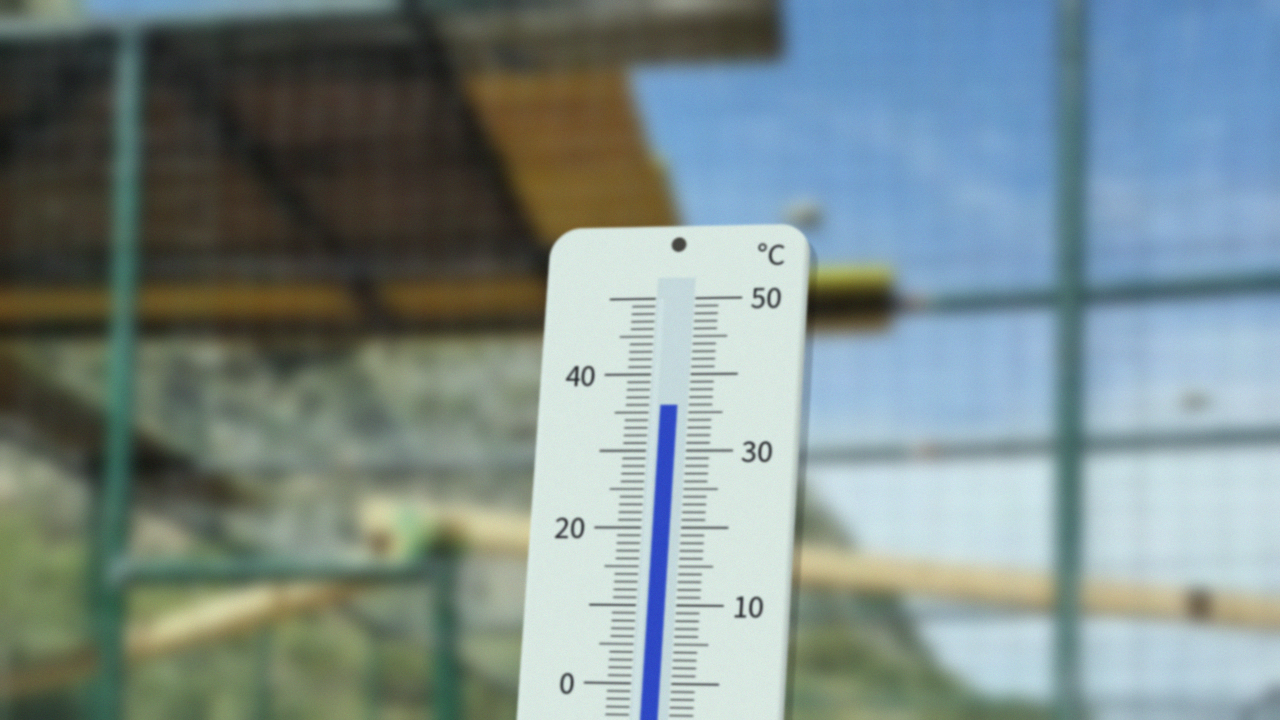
**36** °C
